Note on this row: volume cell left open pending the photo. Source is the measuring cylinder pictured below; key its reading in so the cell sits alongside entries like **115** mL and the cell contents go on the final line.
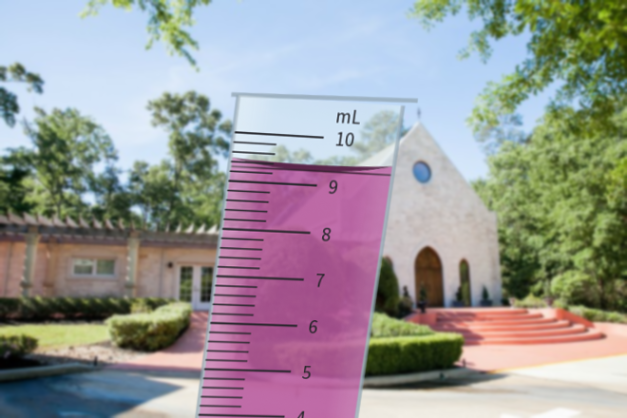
**9.3** mL
